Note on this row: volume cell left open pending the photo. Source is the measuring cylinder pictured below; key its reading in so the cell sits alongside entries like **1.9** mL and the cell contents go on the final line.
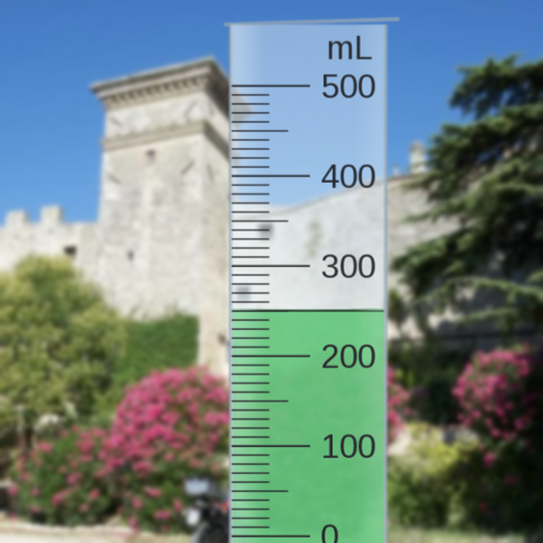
**250** mL
